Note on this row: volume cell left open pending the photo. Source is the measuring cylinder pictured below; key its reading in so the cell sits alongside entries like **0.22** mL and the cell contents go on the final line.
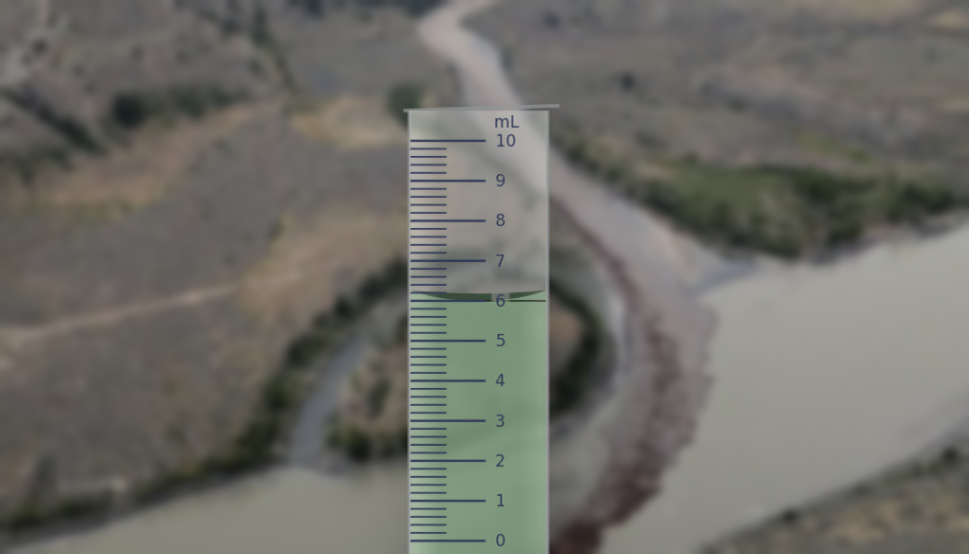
**6** mL
